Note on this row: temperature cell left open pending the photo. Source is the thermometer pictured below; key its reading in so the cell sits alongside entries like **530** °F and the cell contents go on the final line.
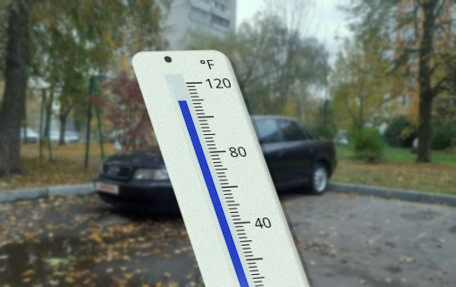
**110** °F
